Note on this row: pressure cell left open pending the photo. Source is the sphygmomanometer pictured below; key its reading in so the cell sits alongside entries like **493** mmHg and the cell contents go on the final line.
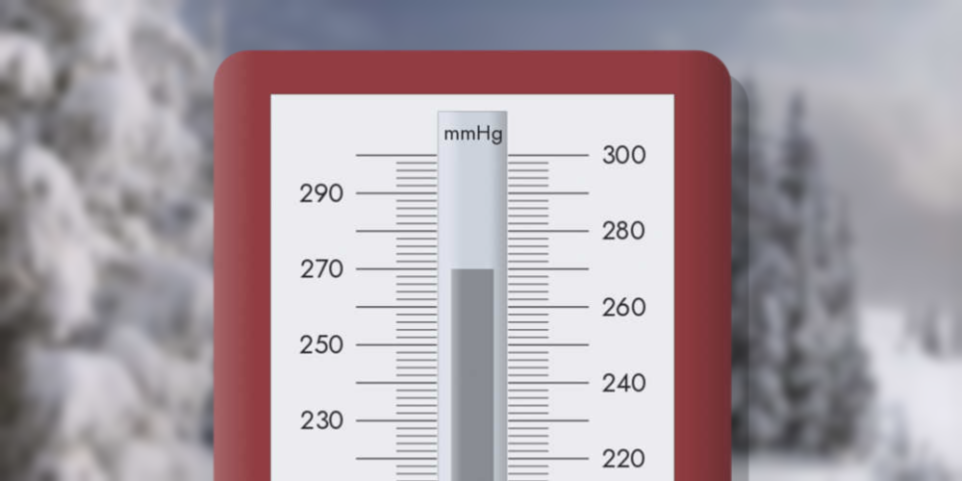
**270** mmHg
